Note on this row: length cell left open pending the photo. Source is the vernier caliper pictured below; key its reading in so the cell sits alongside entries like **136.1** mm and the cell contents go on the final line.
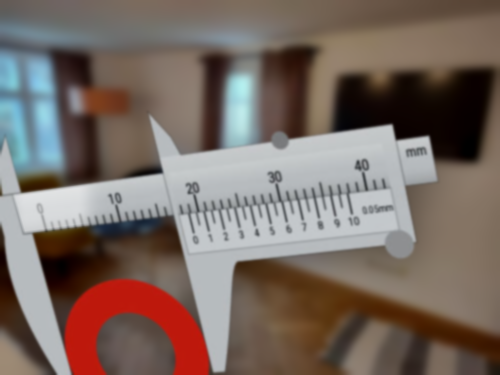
**18.8** mm
